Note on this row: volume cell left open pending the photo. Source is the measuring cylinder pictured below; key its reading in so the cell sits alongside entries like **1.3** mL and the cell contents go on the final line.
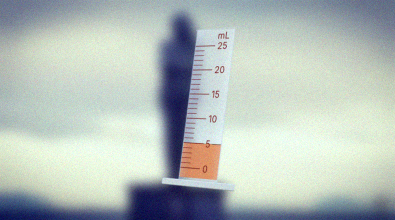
**5** mL
